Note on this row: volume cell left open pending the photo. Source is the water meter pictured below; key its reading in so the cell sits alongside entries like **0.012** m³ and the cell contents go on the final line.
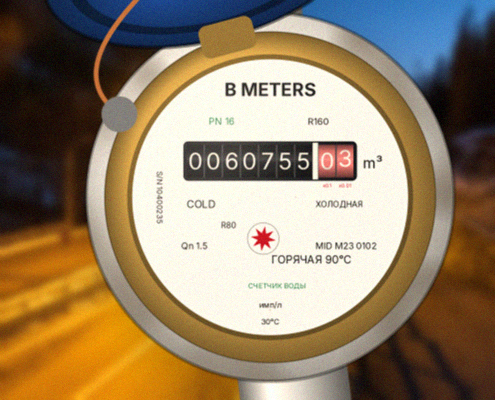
**60755.03** m³
